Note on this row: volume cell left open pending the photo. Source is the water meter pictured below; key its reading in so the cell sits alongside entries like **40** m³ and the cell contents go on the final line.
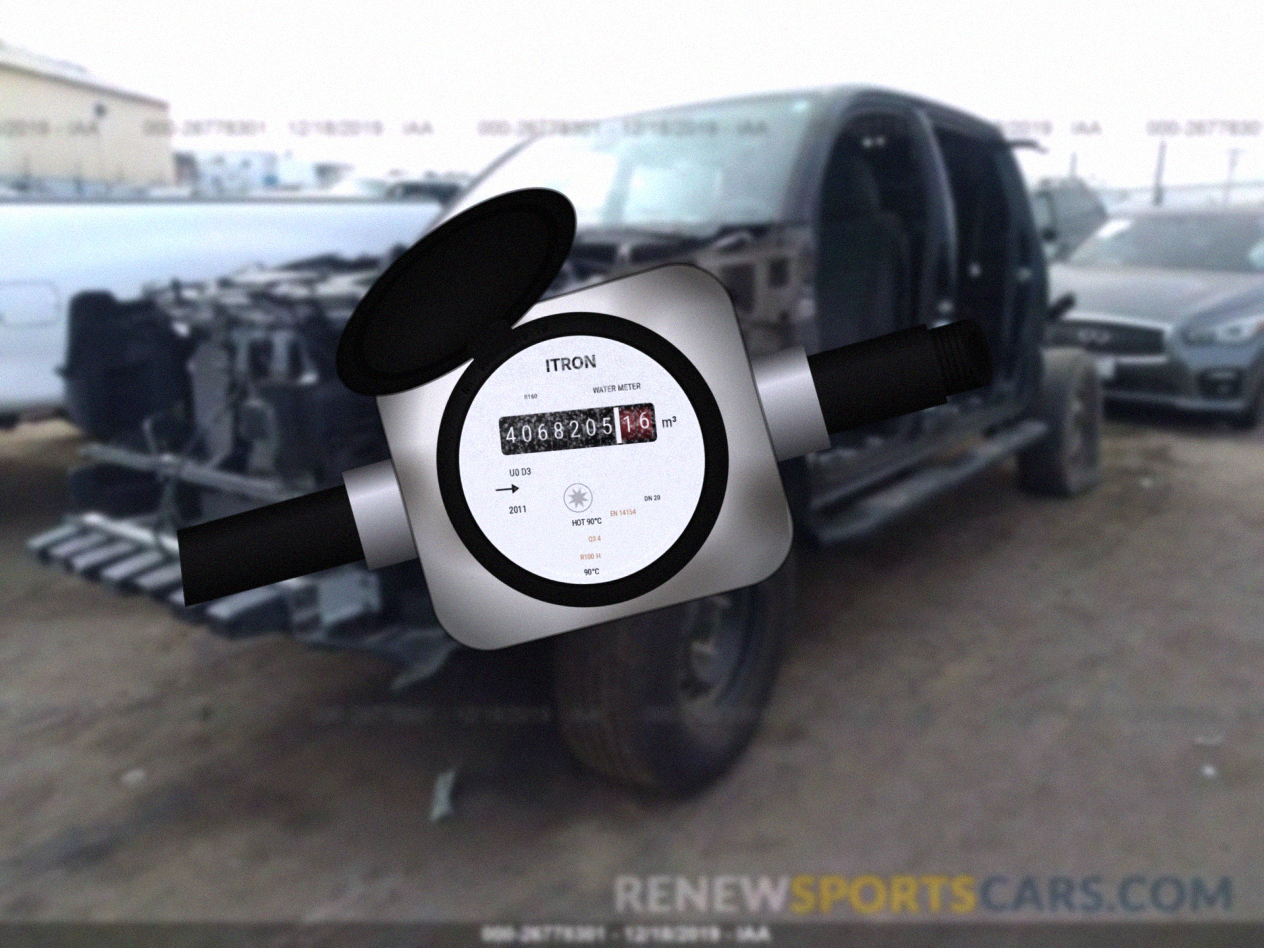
**4068205.16** m³
